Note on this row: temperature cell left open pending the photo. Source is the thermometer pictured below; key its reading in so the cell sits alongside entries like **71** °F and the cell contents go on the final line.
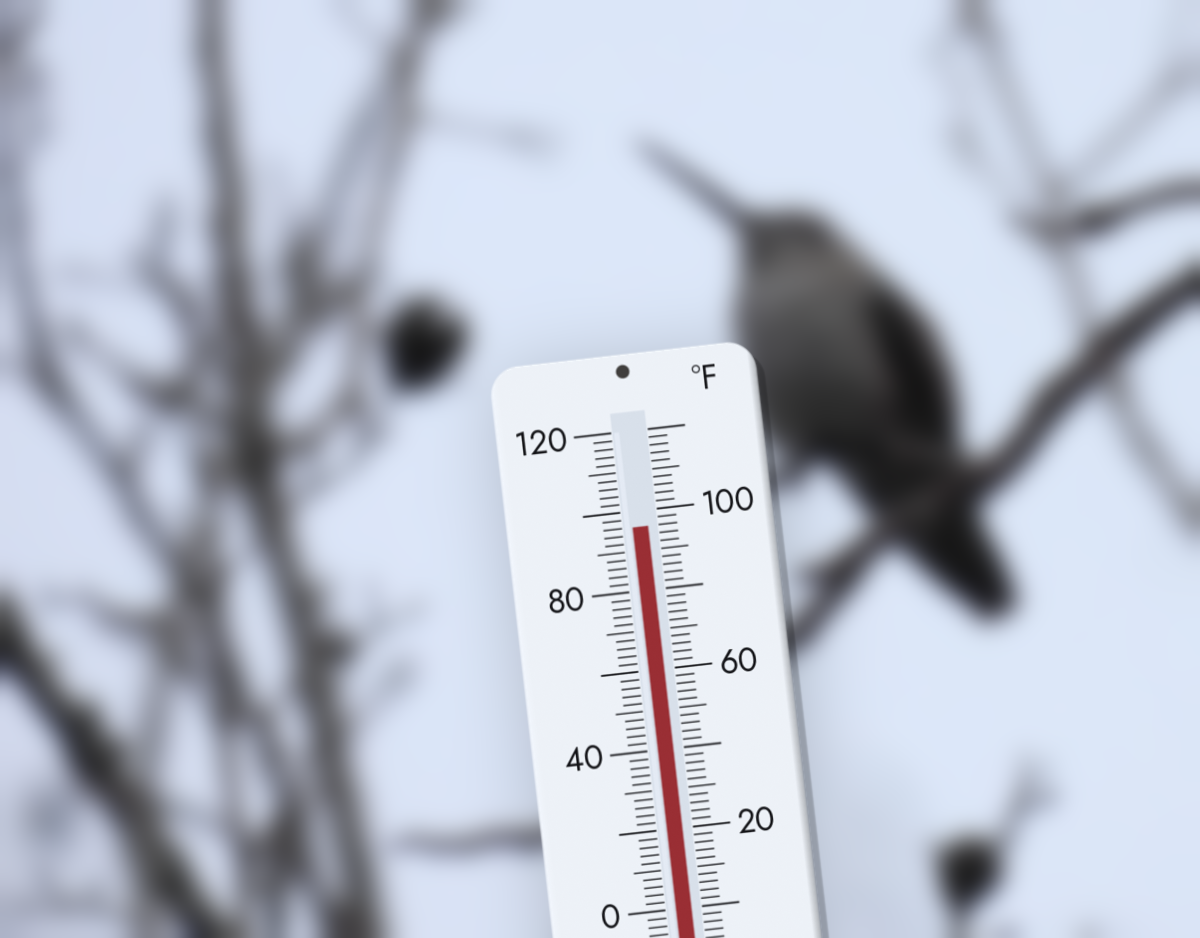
**96** °F
